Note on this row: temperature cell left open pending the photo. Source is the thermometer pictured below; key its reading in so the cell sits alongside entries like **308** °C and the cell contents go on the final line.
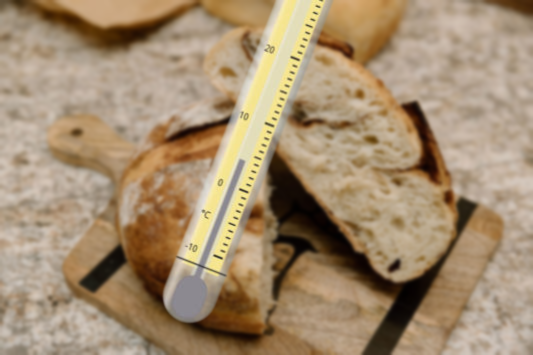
**4** °C
